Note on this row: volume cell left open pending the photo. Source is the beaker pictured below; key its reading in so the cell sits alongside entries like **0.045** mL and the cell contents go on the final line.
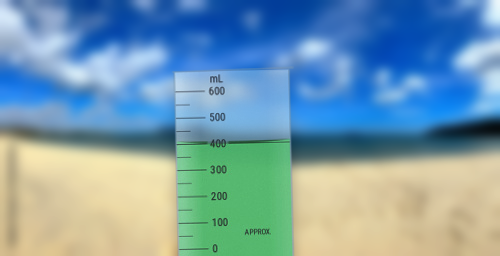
**400** mL
